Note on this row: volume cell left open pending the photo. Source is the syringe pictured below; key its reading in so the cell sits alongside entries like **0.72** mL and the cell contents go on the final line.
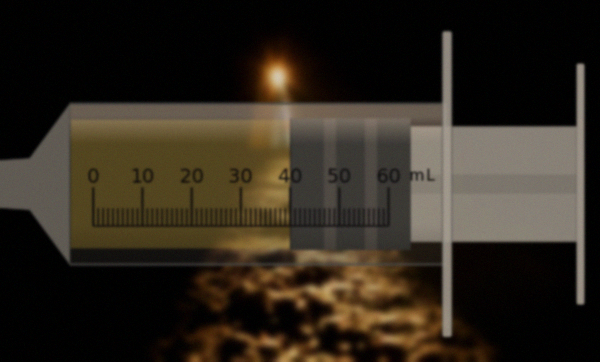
**40** mL
